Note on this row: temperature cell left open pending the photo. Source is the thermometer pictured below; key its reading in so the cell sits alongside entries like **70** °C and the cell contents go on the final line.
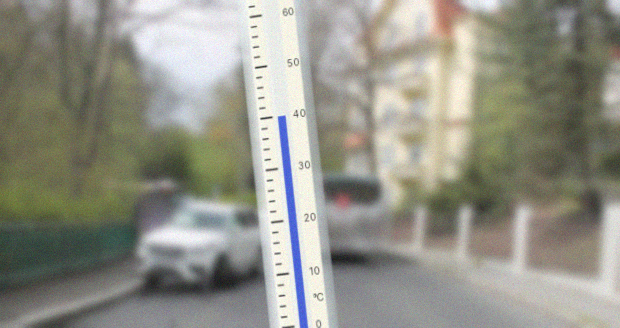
**40** °C
